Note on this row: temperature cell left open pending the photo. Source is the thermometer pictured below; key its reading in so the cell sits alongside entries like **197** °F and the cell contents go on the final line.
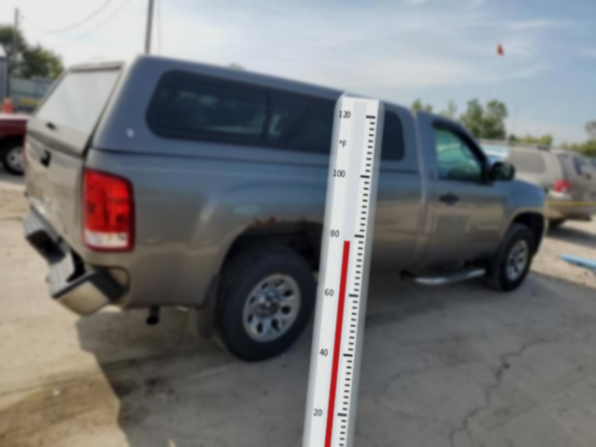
**78** °F
